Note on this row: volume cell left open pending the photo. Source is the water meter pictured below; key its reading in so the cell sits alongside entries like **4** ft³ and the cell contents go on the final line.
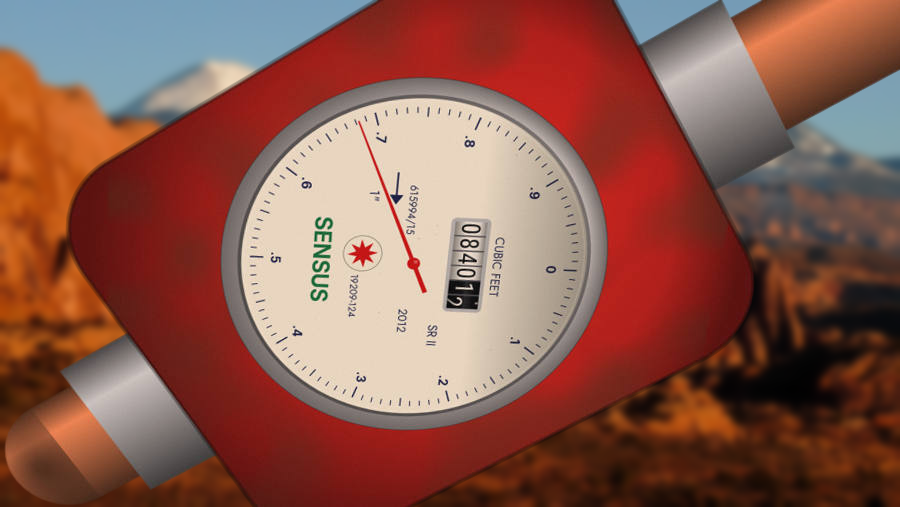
**84011.68** ft³
